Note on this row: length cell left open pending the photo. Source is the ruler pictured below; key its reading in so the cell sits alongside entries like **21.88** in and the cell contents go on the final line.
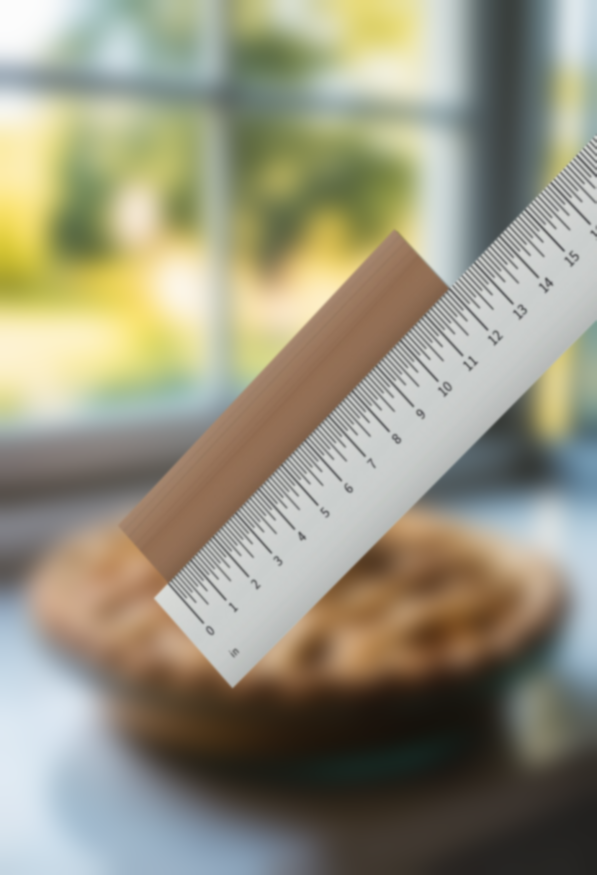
**12** in
